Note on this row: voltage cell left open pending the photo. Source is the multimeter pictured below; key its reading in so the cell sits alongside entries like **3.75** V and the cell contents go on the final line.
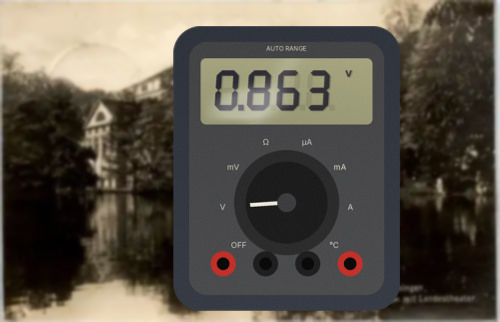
**0.863** V
